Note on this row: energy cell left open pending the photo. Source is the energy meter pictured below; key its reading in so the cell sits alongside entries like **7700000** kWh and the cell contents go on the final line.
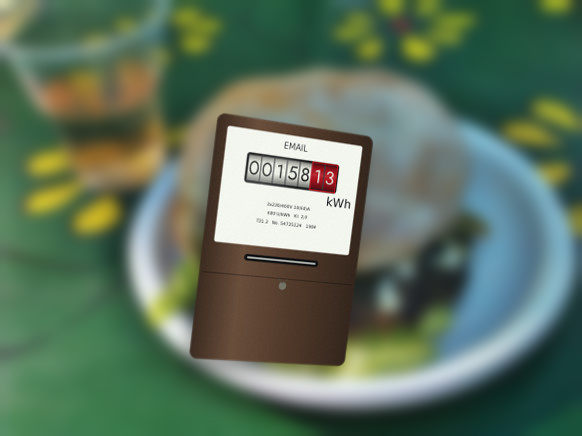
**158.13** kWh
